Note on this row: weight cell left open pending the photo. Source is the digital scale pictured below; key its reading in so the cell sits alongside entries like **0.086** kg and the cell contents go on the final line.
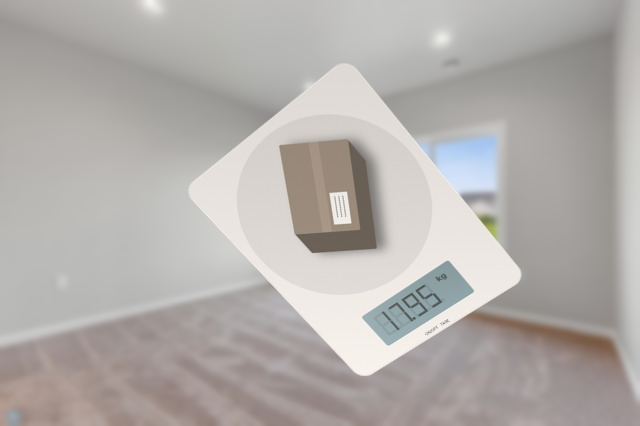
**17.95** kg
